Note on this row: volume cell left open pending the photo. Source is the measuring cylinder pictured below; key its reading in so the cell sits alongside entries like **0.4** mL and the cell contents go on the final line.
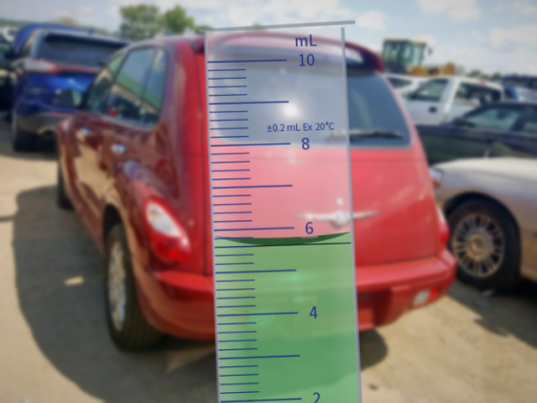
**5.6** mL
